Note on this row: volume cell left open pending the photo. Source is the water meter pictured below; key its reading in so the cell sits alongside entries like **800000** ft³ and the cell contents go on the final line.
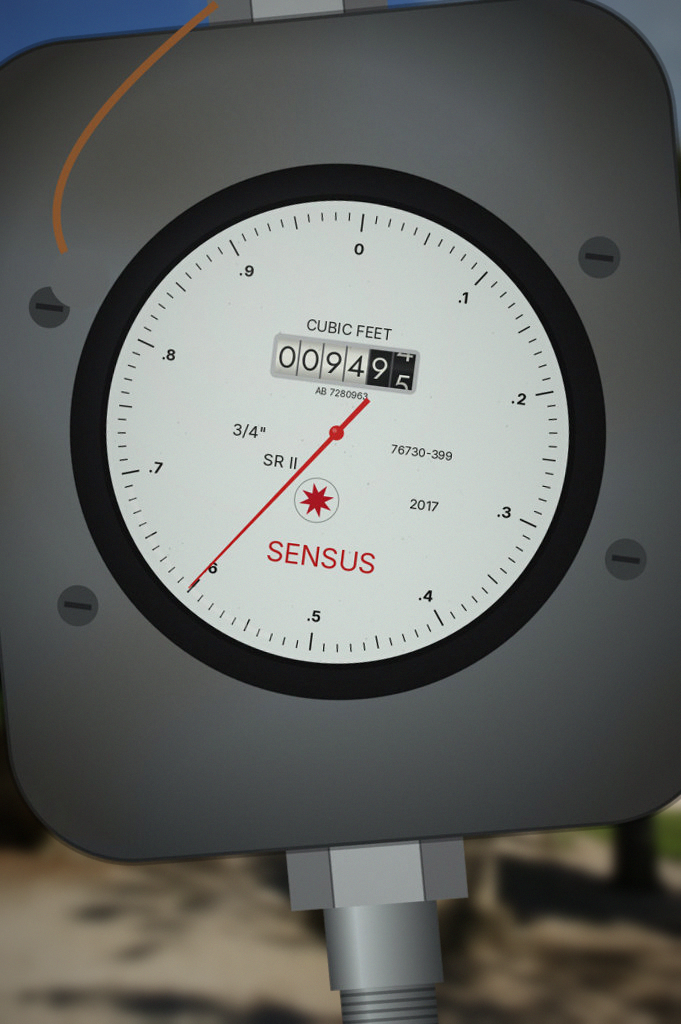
**9494.60** ft³
